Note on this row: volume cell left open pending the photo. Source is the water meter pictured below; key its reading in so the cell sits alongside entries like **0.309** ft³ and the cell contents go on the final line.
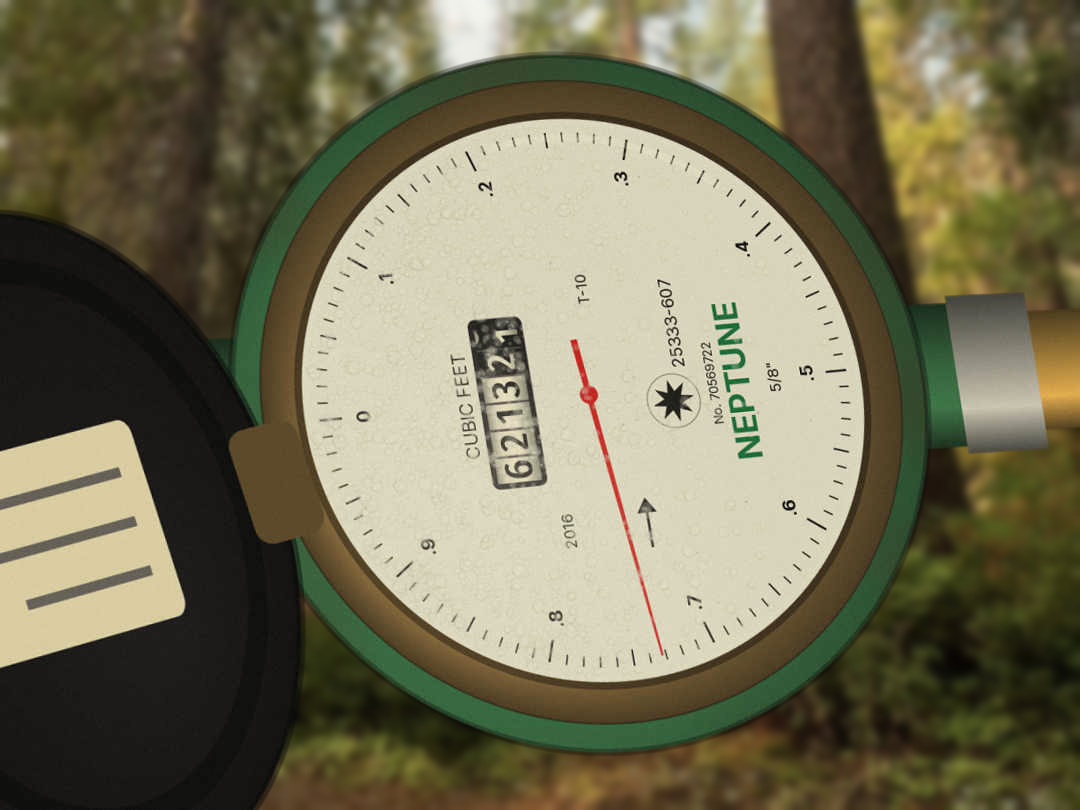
**621320.73** ft³
